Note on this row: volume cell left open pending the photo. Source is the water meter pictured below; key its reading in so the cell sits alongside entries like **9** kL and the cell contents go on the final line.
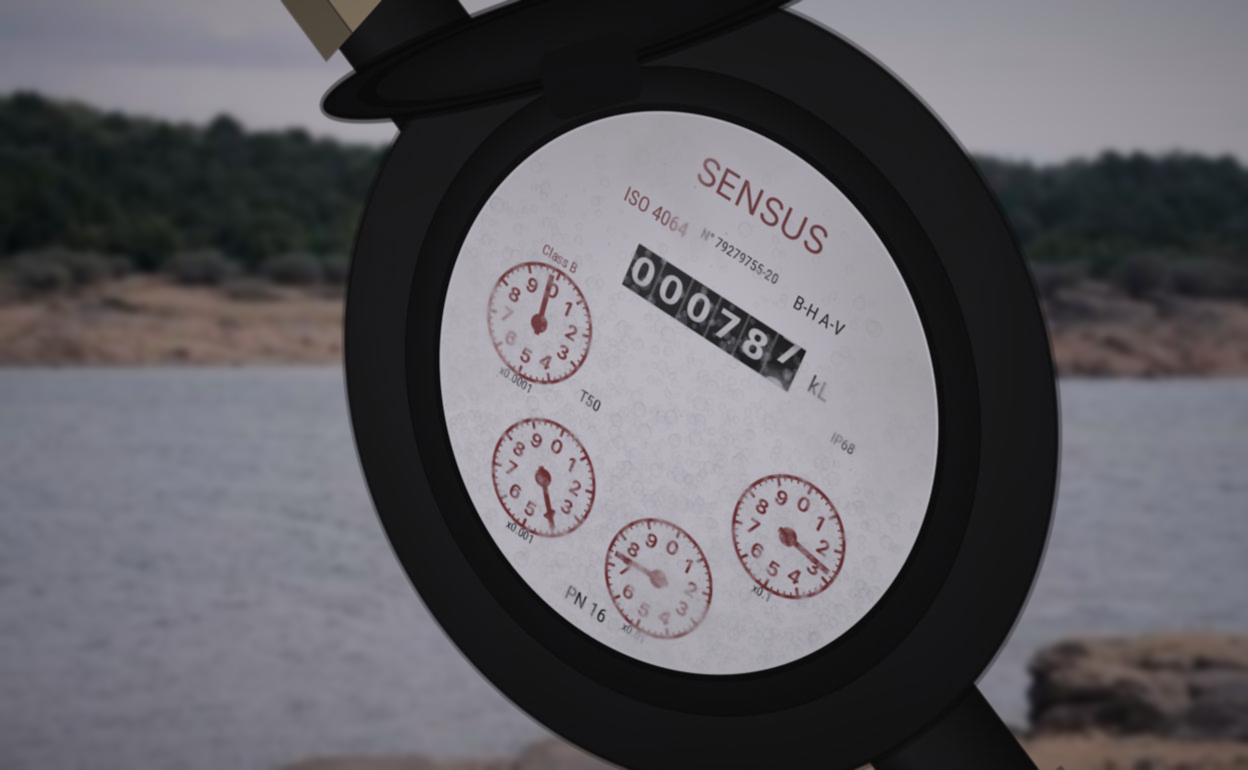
**787.2739** kL
